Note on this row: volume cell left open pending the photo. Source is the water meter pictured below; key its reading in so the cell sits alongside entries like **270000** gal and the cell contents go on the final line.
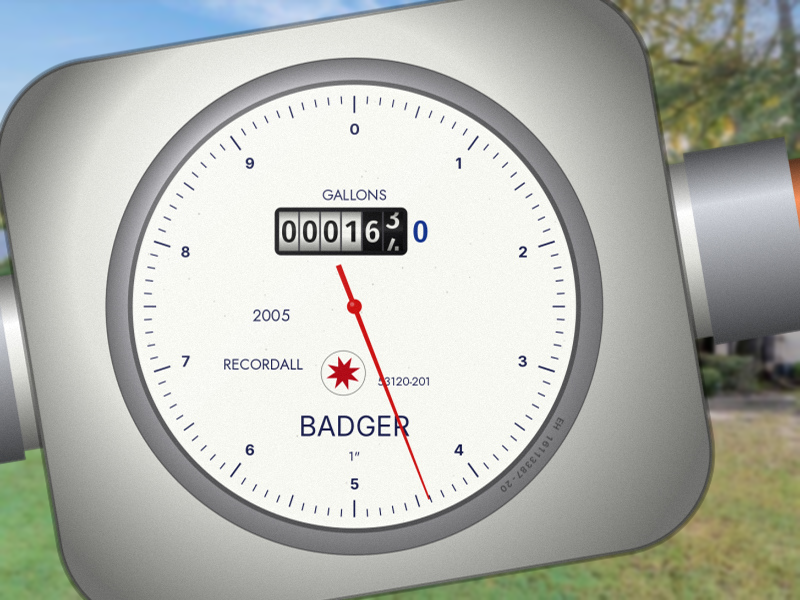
**1634.4** gal
